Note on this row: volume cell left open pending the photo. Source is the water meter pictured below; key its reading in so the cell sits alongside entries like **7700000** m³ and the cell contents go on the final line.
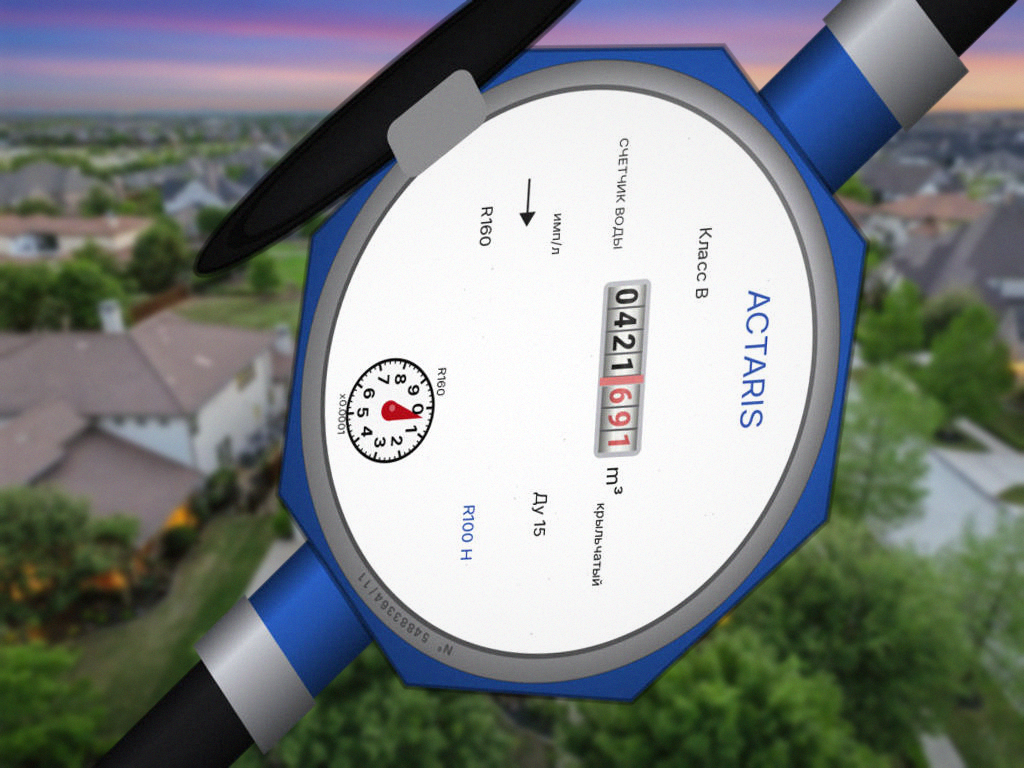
**421.6910** m³
